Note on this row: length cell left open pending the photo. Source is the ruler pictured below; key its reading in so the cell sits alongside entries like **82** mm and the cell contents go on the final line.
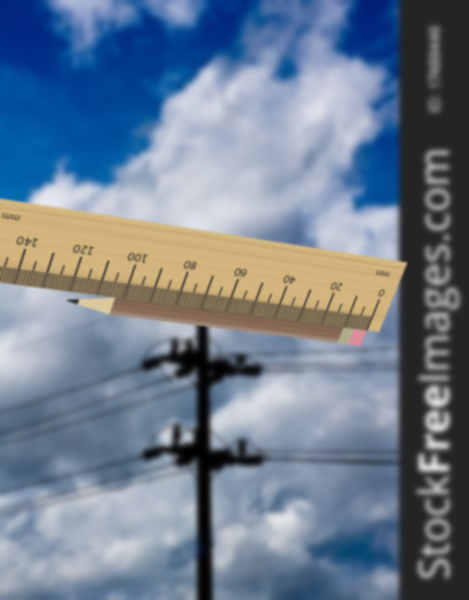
**120** mm
